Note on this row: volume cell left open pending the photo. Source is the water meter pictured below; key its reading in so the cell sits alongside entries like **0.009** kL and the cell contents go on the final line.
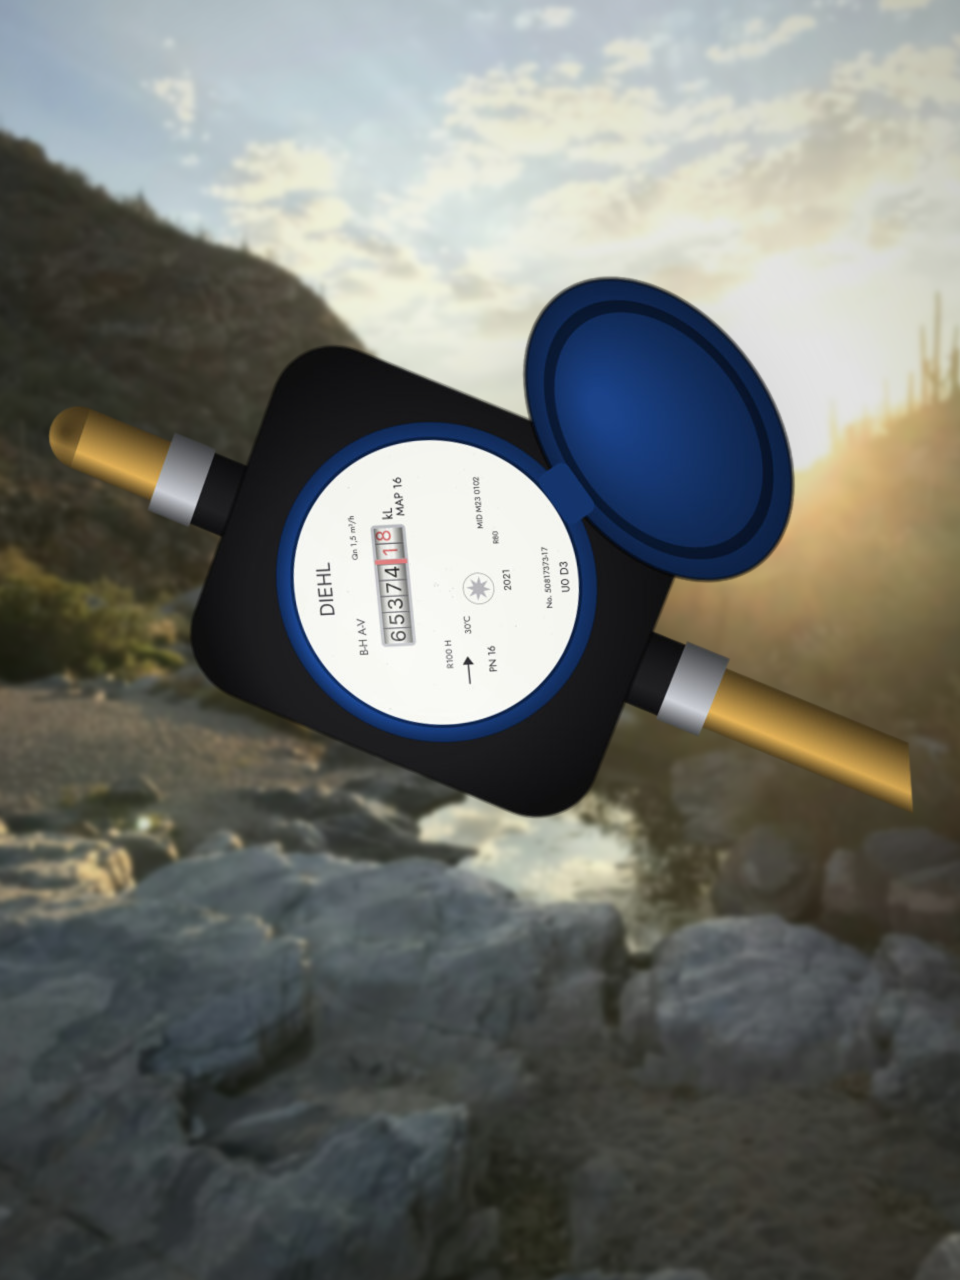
**65374.18** kL
